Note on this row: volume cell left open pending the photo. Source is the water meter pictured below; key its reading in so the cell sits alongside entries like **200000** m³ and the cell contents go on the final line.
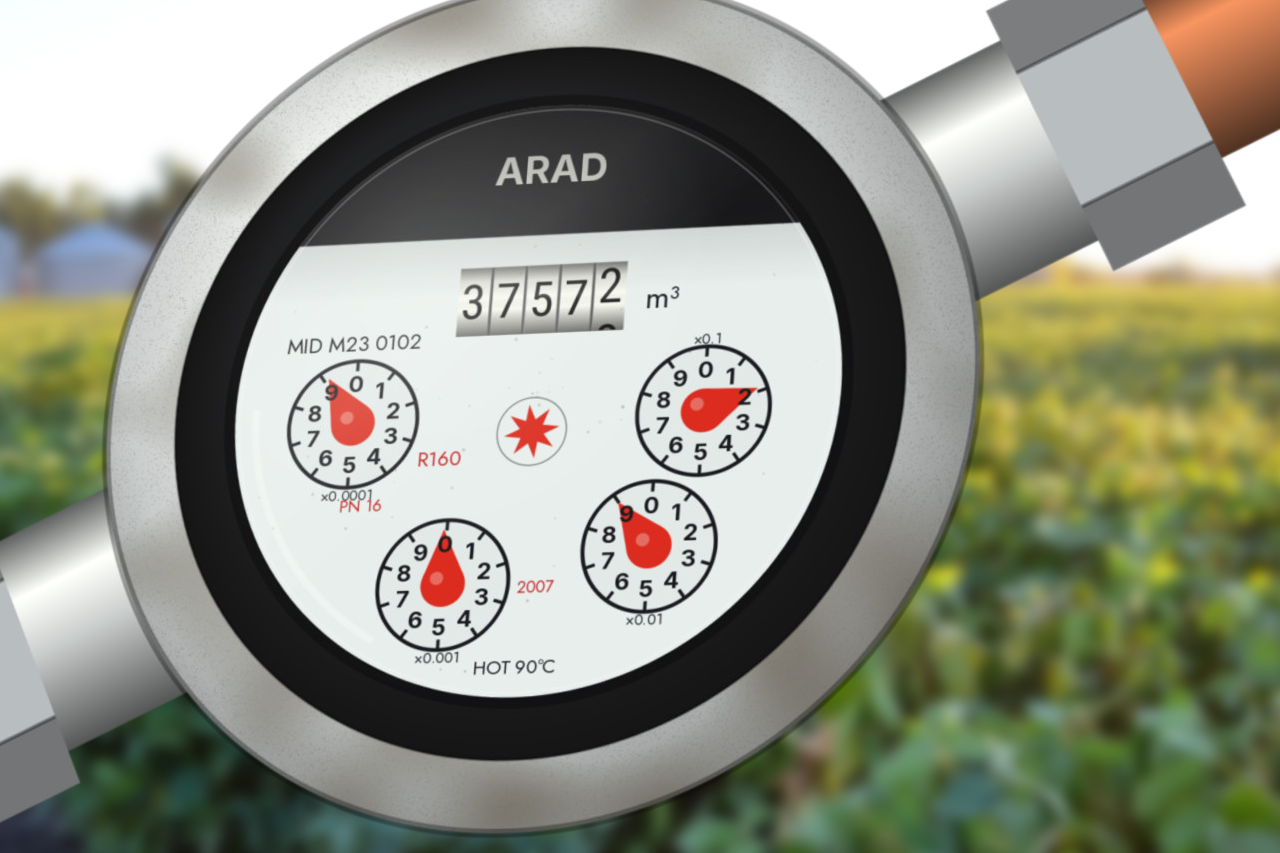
**37572.1899** m³
